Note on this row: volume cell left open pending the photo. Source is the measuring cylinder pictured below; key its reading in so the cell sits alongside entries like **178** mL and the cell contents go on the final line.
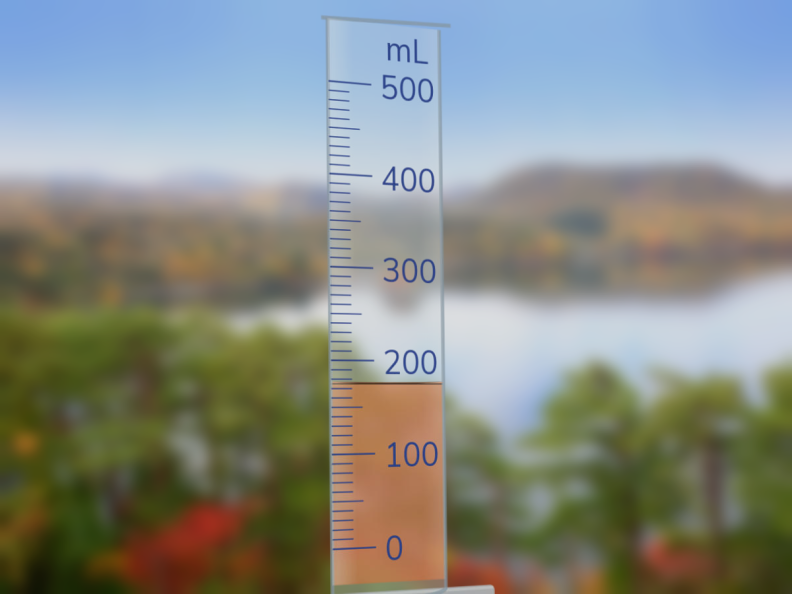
**175** mL
